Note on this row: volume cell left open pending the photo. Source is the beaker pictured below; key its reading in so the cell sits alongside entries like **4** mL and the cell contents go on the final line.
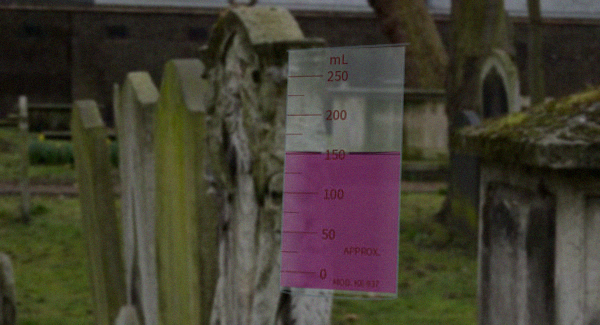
**150** mL
